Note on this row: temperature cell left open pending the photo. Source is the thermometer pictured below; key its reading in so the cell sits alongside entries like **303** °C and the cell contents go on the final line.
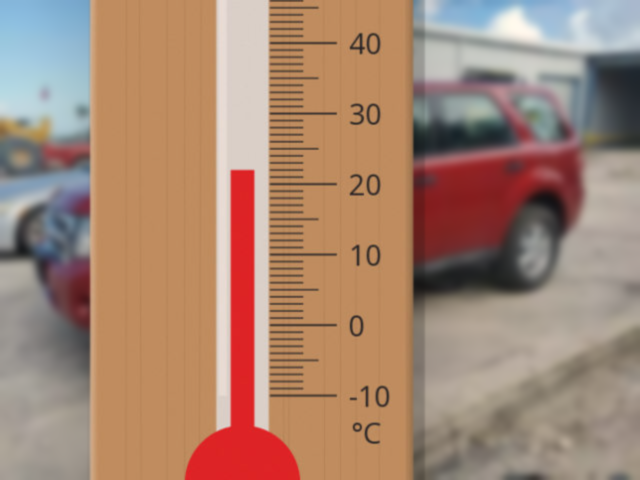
**22** °C
